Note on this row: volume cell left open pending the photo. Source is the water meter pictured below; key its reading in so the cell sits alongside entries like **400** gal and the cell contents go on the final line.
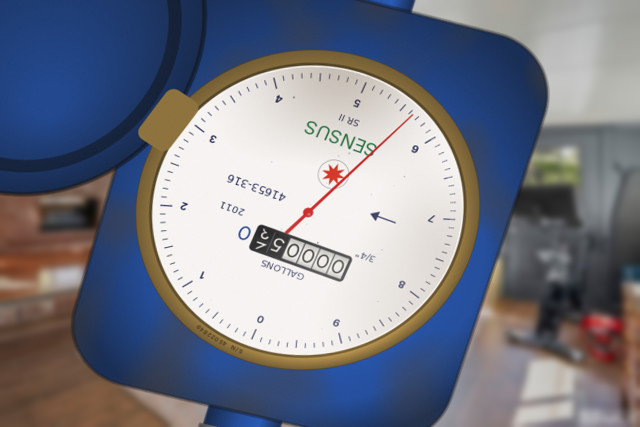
**525.6** gal
